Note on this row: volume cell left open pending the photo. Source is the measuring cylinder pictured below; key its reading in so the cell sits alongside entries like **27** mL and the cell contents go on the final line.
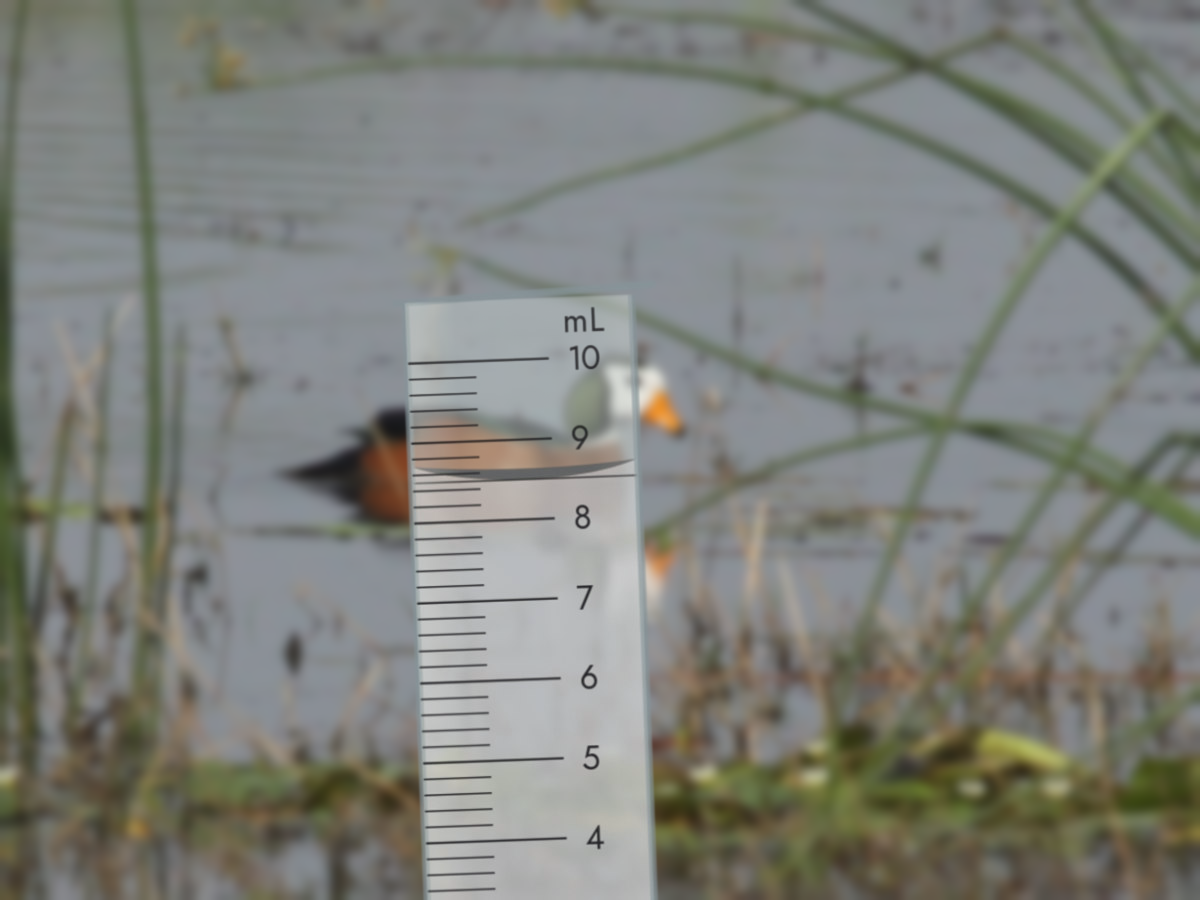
**8.5** mL
